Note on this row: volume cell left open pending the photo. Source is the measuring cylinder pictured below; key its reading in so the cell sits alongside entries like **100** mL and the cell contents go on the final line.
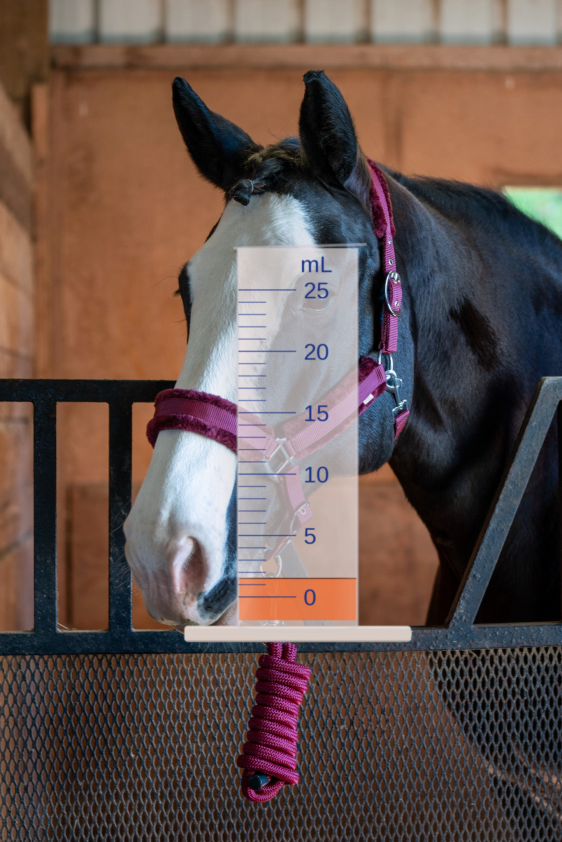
**1.5** mL
